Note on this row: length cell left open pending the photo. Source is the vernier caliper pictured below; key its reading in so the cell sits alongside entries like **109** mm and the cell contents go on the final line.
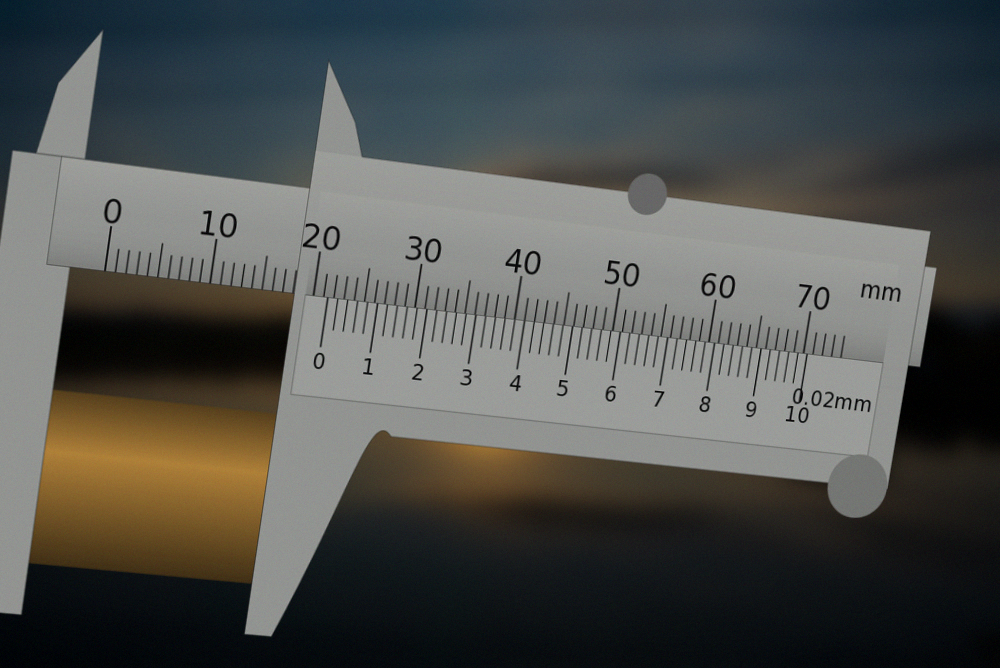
**21.4** mm
